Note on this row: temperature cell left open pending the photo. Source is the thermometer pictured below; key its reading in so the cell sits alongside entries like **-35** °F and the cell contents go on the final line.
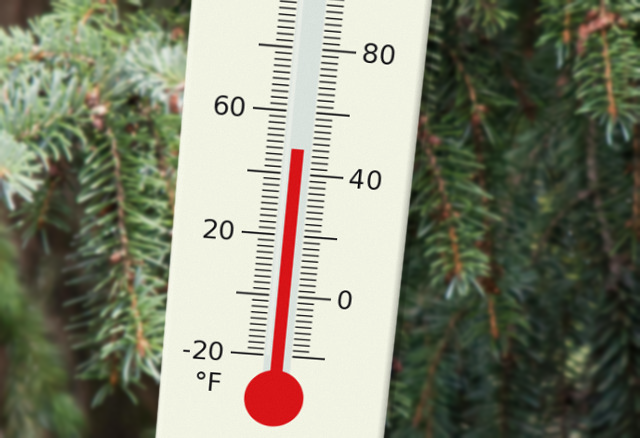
**48** °F
